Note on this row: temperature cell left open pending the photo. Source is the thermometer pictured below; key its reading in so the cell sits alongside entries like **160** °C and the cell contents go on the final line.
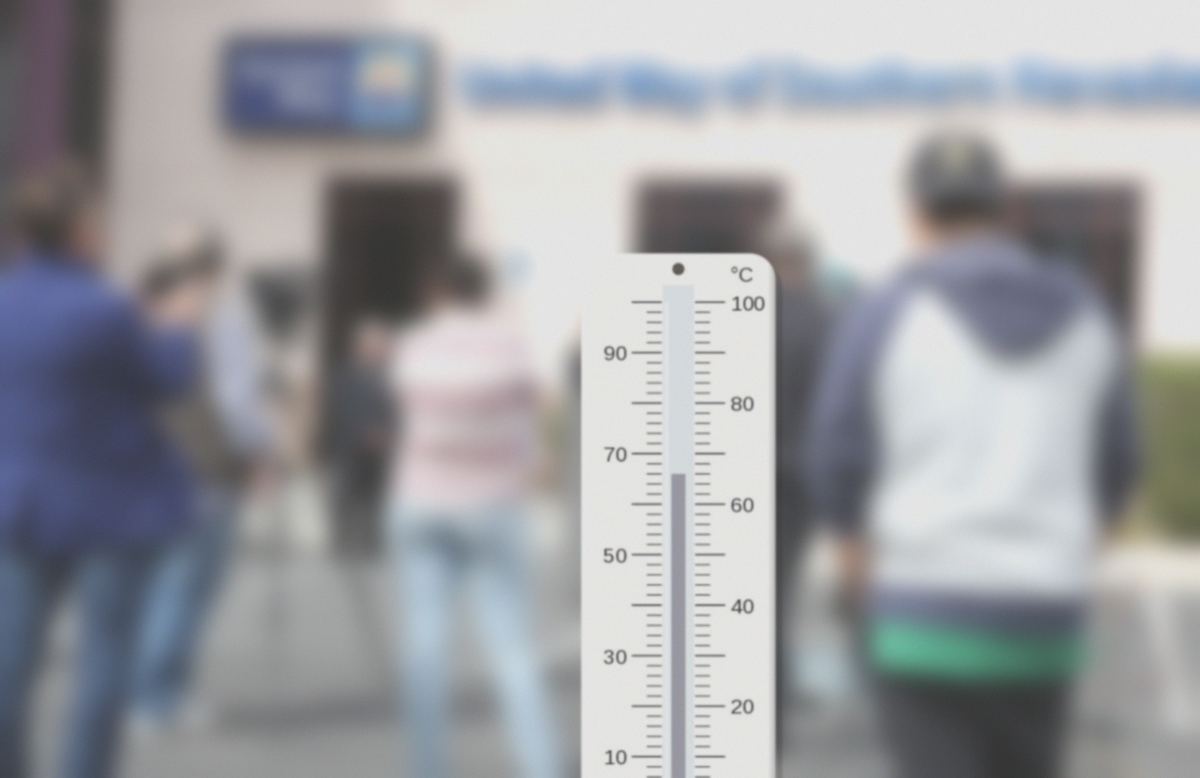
**66** °C
